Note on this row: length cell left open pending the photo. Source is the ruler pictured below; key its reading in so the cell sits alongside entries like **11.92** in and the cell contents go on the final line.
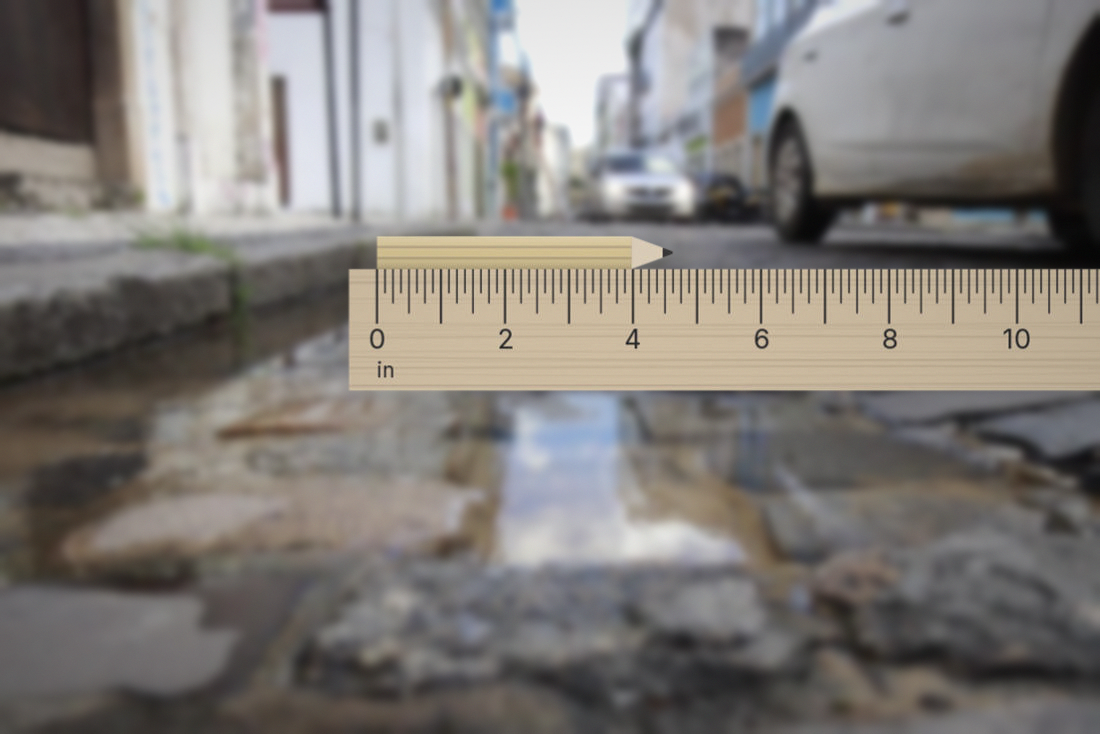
**4.625** in
